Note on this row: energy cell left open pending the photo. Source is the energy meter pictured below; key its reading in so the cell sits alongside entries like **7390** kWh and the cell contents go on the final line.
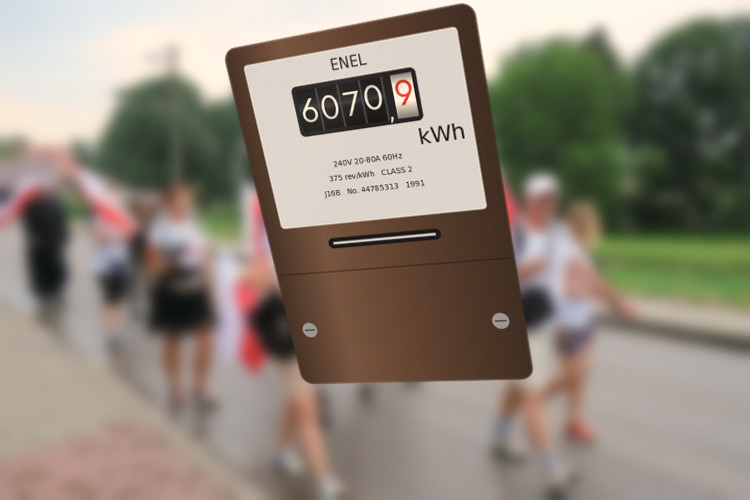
**6070.9** kWh
